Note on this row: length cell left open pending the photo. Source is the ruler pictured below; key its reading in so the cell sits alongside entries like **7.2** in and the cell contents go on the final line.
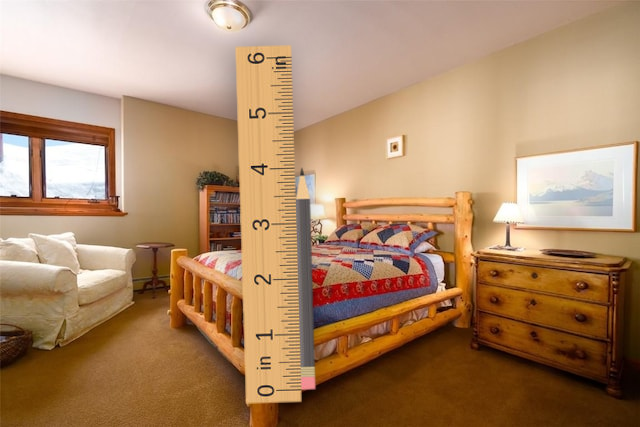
**4** in
